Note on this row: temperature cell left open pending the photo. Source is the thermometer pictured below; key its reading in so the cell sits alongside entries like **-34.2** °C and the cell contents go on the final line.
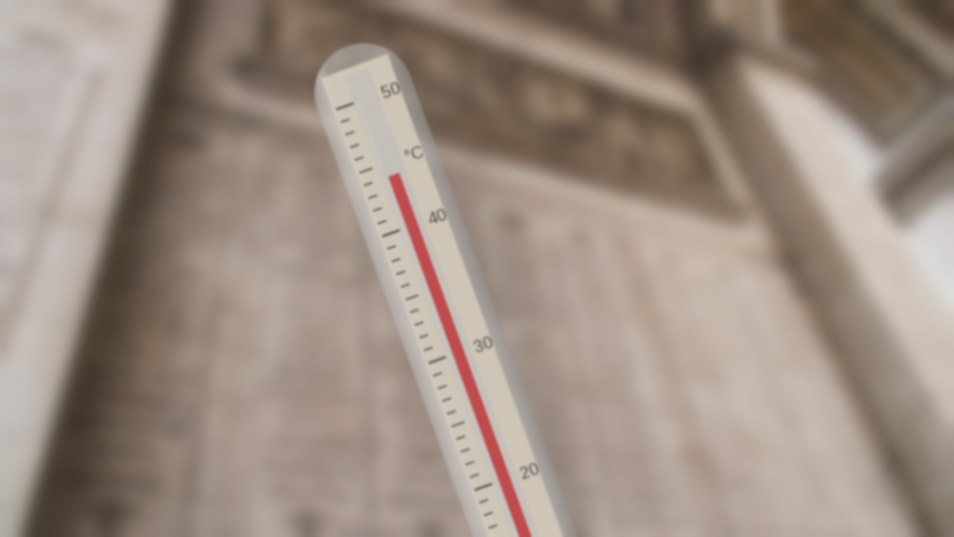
**44** °C
